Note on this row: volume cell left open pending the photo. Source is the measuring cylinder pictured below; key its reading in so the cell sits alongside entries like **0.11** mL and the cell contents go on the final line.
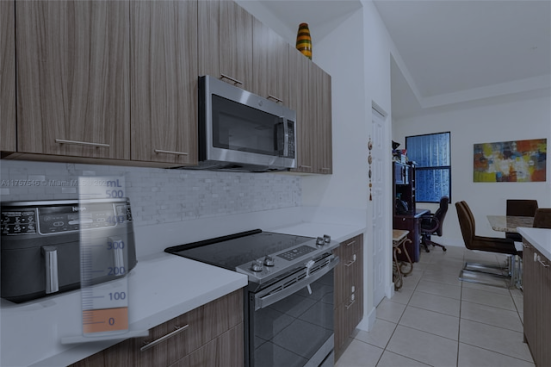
**50** mL
